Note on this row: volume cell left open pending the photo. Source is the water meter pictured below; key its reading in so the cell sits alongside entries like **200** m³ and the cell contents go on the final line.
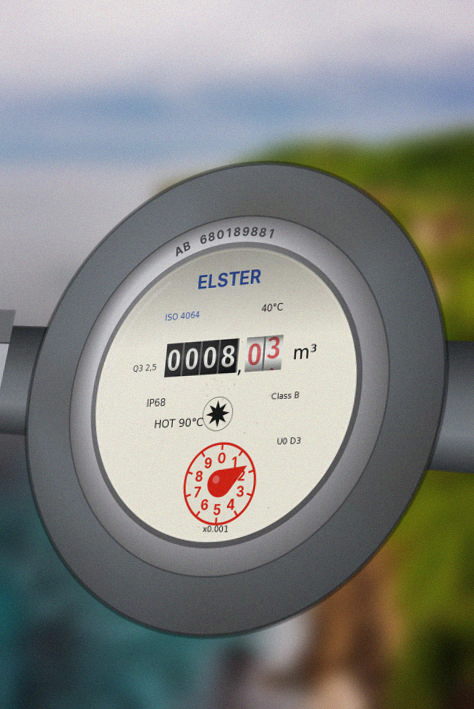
**8.031** m³
